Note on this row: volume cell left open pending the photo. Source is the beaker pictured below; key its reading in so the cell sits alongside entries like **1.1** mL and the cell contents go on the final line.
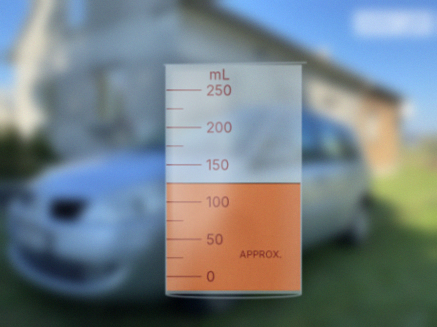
**125** mL
